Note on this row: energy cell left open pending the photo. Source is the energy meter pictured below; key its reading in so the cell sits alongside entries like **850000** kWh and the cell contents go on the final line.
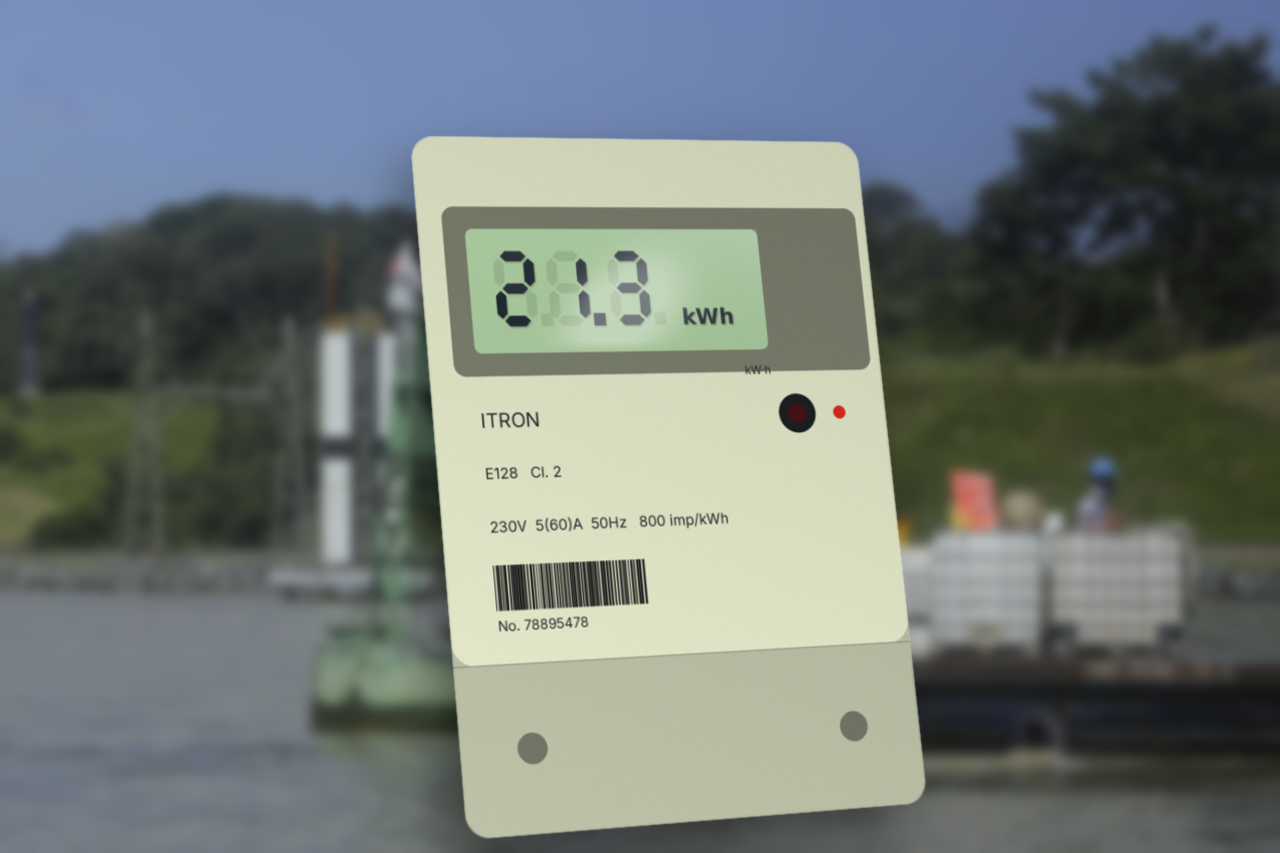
**21.3** kWh
